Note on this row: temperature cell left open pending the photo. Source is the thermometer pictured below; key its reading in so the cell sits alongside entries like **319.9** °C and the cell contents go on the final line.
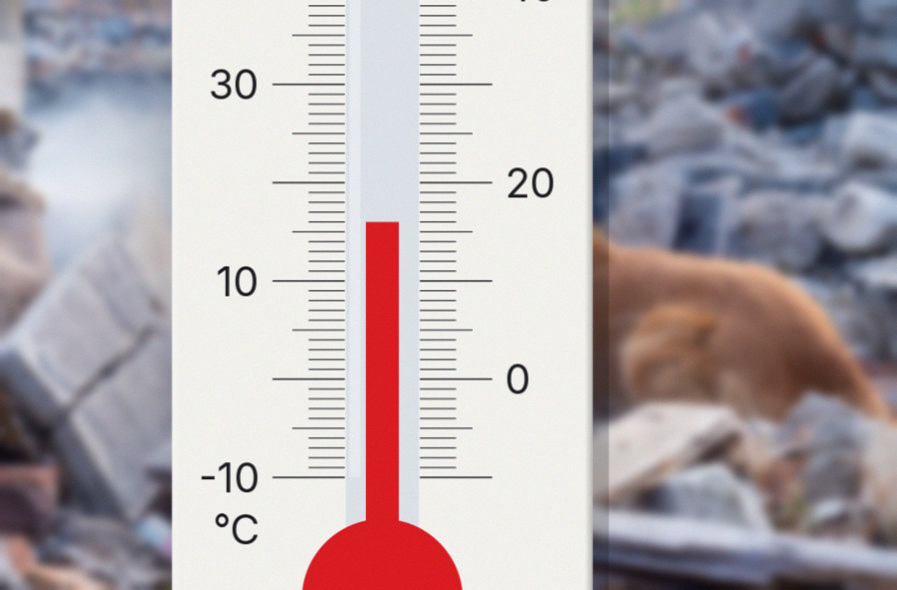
**16** °C
